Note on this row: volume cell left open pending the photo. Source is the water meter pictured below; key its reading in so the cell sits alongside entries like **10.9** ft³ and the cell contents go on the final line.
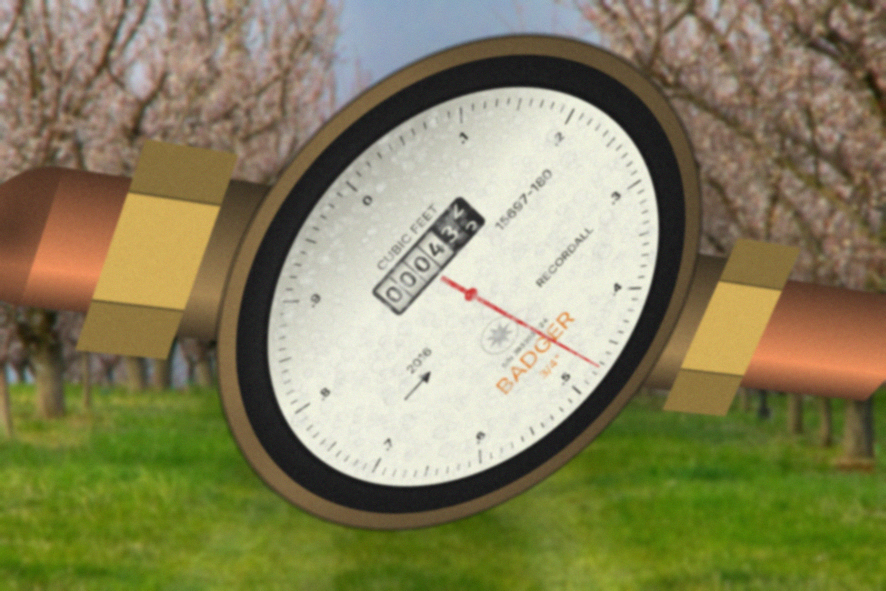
**432.47** ft³
